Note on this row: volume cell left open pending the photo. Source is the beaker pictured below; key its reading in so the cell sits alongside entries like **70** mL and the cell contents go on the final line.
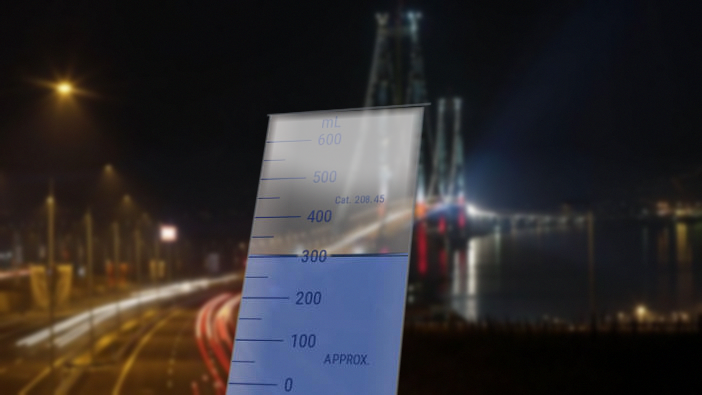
**300** mL
